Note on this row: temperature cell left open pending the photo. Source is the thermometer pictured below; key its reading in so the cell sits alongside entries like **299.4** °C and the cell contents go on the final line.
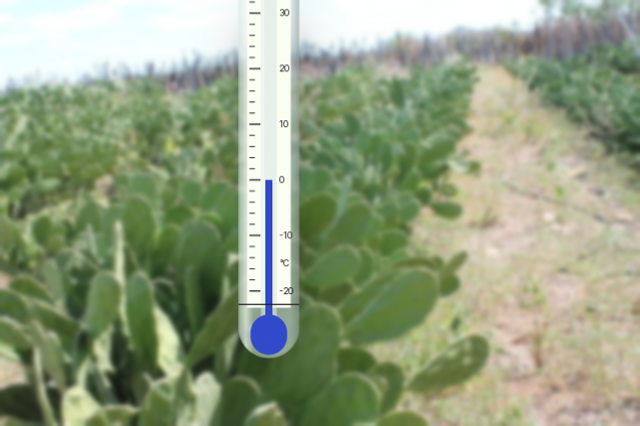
**0** °C
